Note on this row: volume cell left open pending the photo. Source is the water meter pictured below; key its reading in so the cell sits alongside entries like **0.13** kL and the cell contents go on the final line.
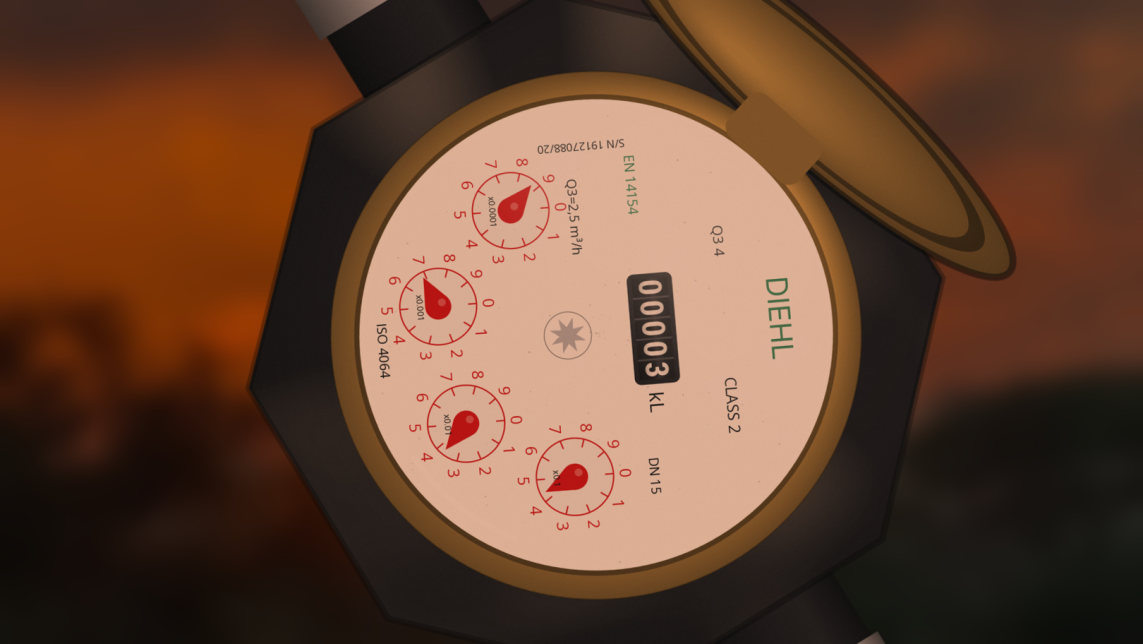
**3.4368** kL
